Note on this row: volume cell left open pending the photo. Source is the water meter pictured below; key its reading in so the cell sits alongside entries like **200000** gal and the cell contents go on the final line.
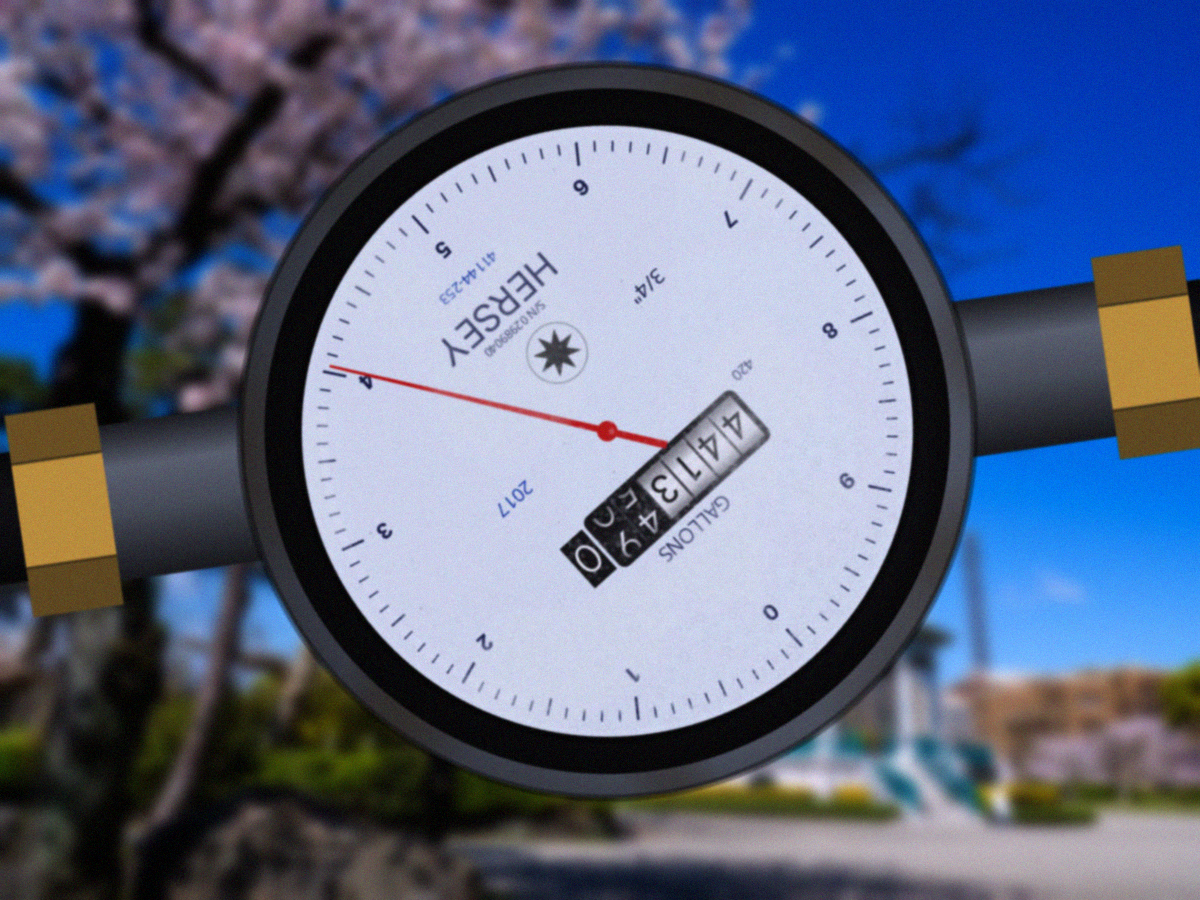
**4413494.0** gal
